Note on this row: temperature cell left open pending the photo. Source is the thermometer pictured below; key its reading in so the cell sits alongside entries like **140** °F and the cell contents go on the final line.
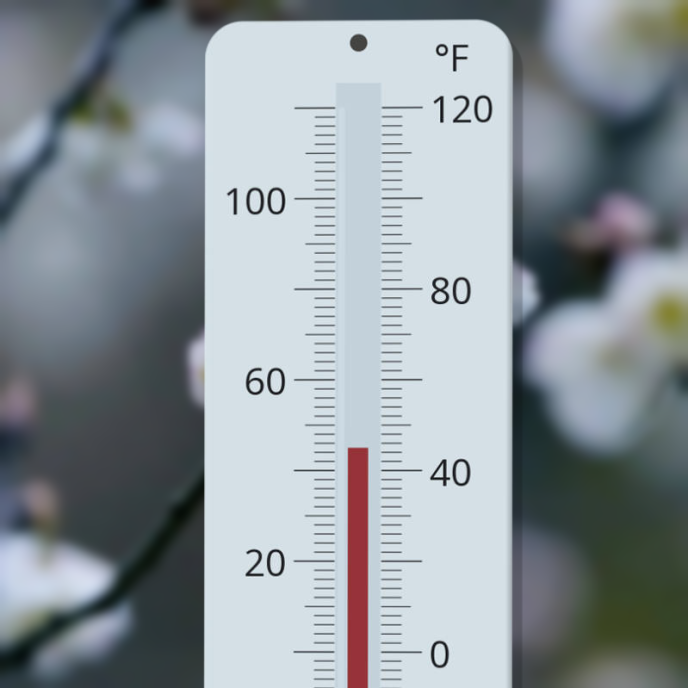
**45** °F
